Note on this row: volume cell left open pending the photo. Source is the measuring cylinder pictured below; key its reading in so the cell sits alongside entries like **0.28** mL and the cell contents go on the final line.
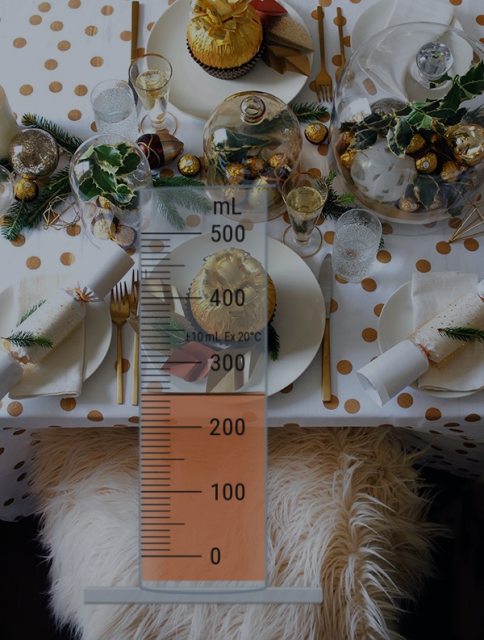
**250** mL
